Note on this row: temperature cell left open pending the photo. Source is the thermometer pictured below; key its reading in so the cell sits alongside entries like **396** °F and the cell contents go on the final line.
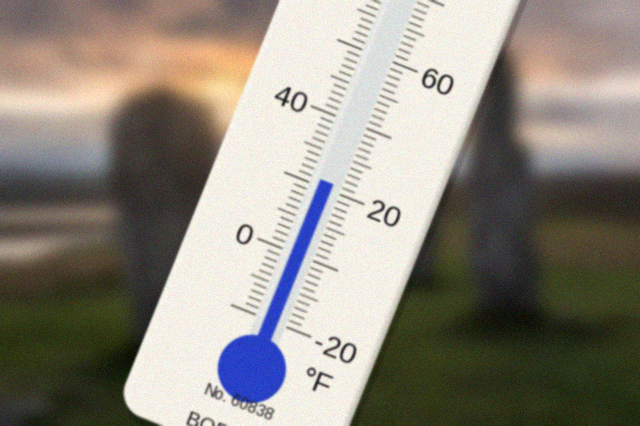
**22** °F
